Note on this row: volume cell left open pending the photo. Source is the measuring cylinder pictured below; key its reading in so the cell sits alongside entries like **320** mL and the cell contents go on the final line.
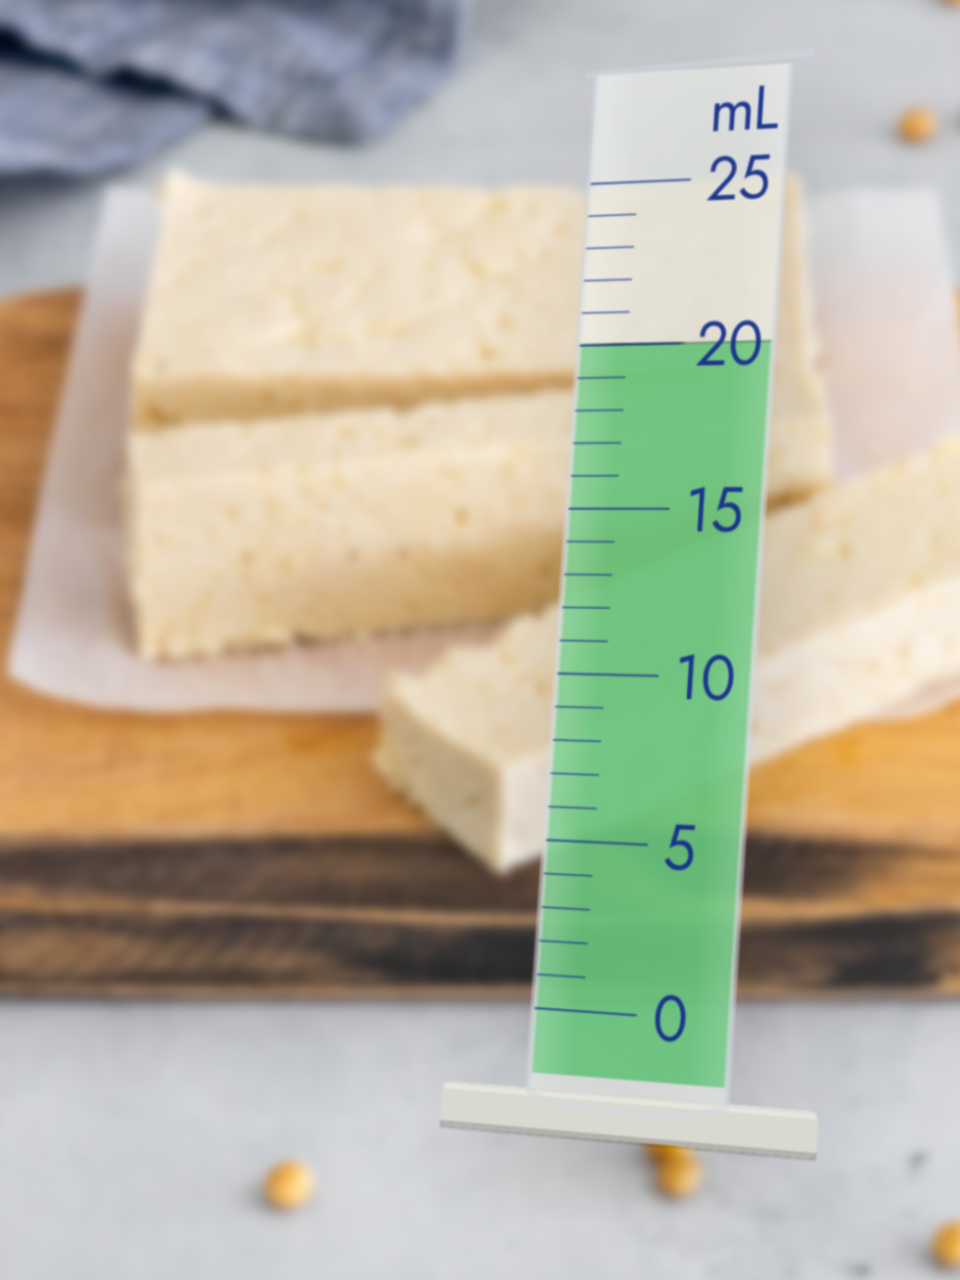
**20** mL
